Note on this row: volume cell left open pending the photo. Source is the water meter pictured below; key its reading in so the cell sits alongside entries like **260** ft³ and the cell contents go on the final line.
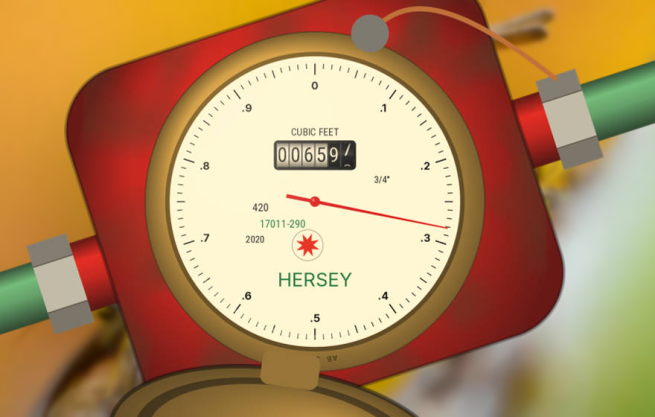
**6597.28** ft³
